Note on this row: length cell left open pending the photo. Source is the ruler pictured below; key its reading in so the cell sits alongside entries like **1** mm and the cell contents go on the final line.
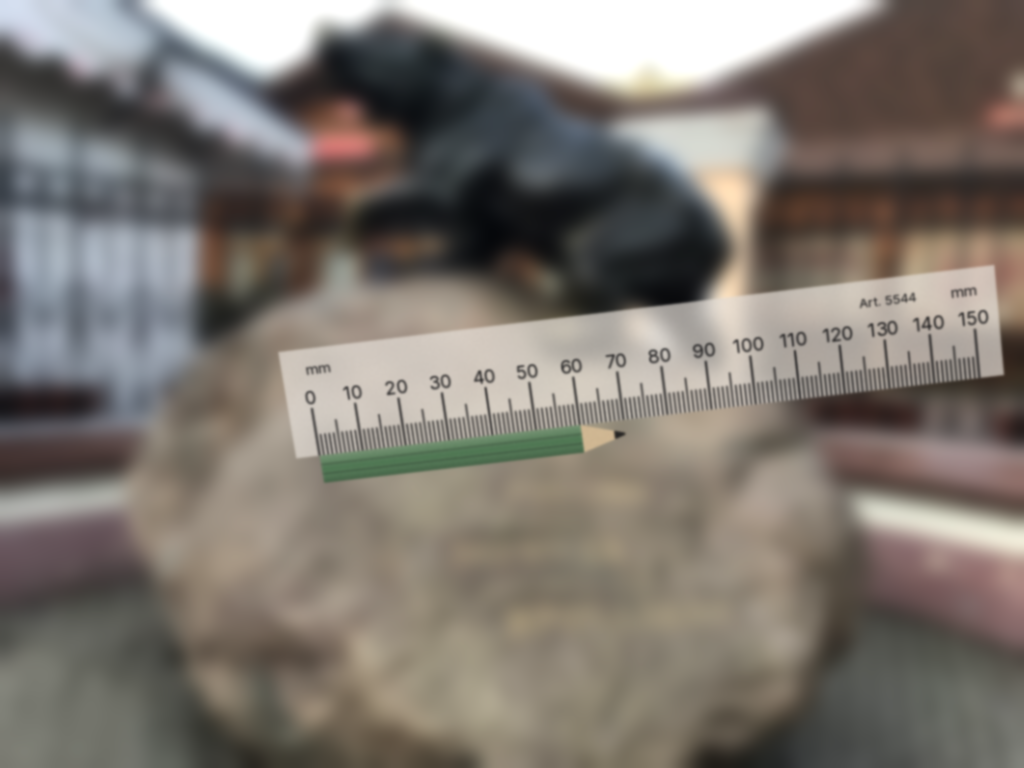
**70** mm
